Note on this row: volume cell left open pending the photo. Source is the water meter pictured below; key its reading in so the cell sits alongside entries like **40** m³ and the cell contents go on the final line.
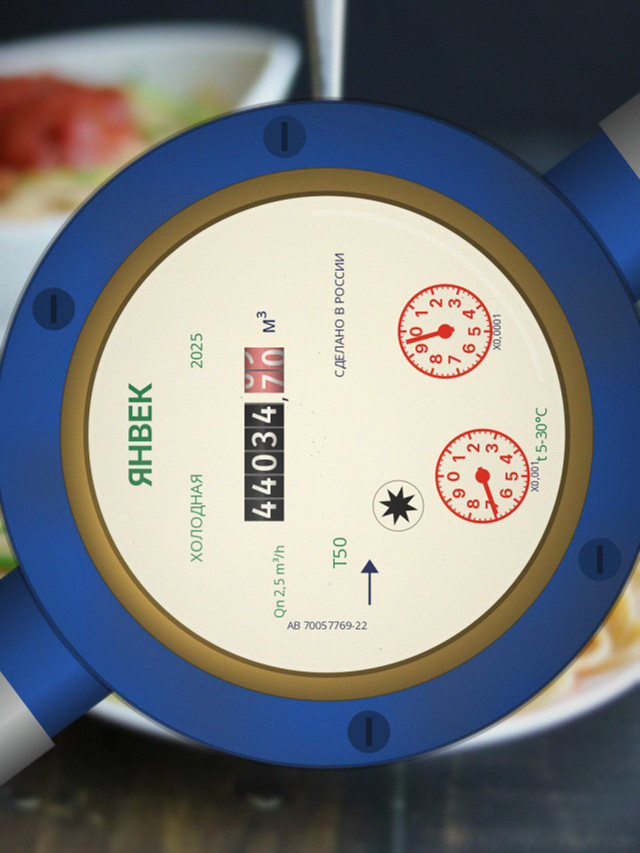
**44034.6969** m³
